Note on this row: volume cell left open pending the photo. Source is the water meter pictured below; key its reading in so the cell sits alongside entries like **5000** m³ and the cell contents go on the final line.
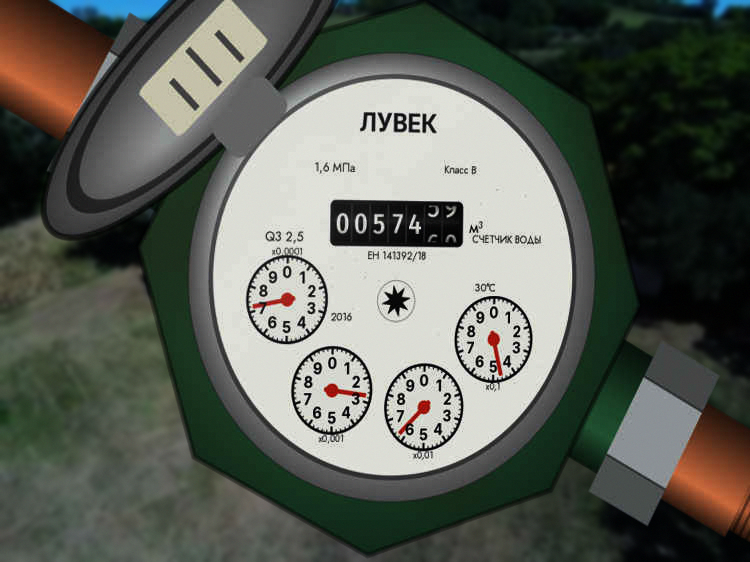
**57459.4627** m³
